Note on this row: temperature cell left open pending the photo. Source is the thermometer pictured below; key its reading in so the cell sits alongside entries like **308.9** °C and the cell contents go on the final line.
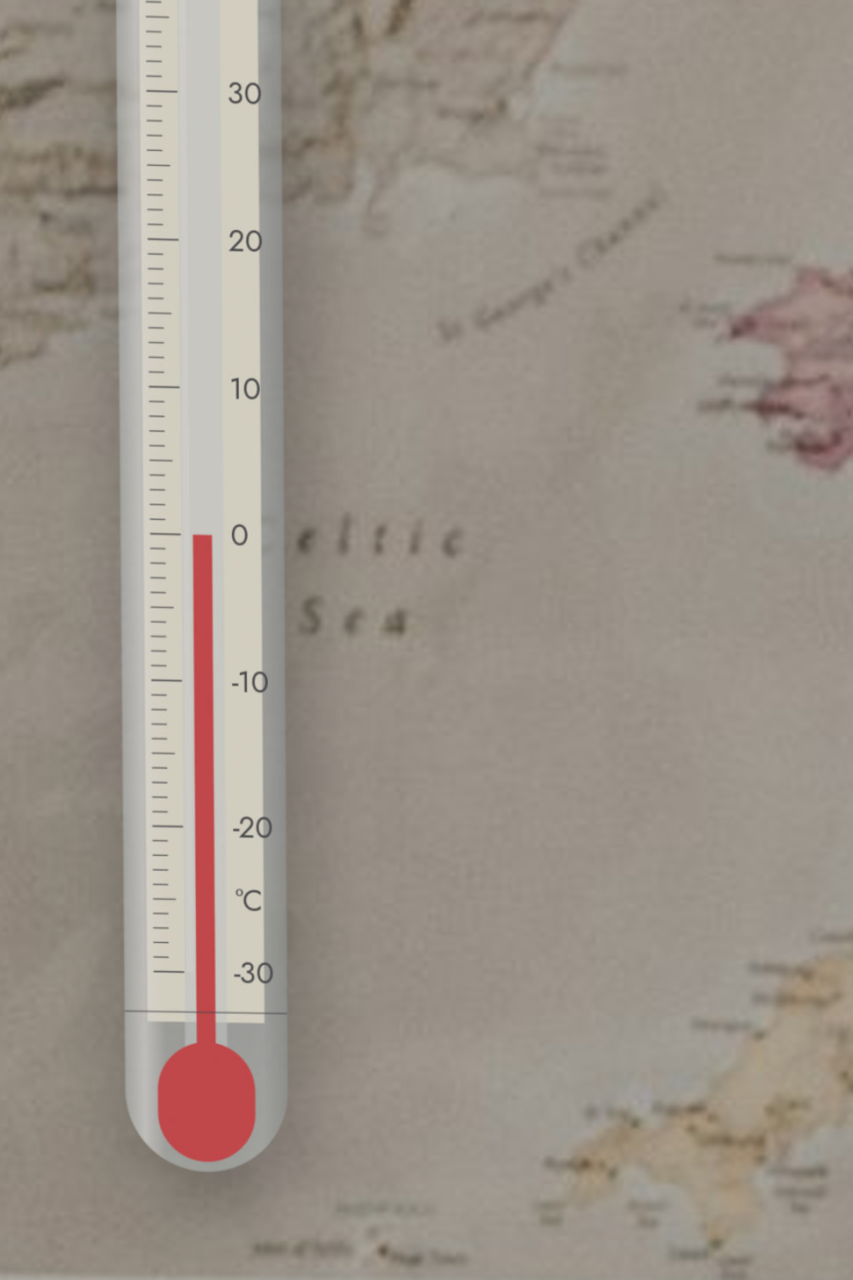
**0** °C
